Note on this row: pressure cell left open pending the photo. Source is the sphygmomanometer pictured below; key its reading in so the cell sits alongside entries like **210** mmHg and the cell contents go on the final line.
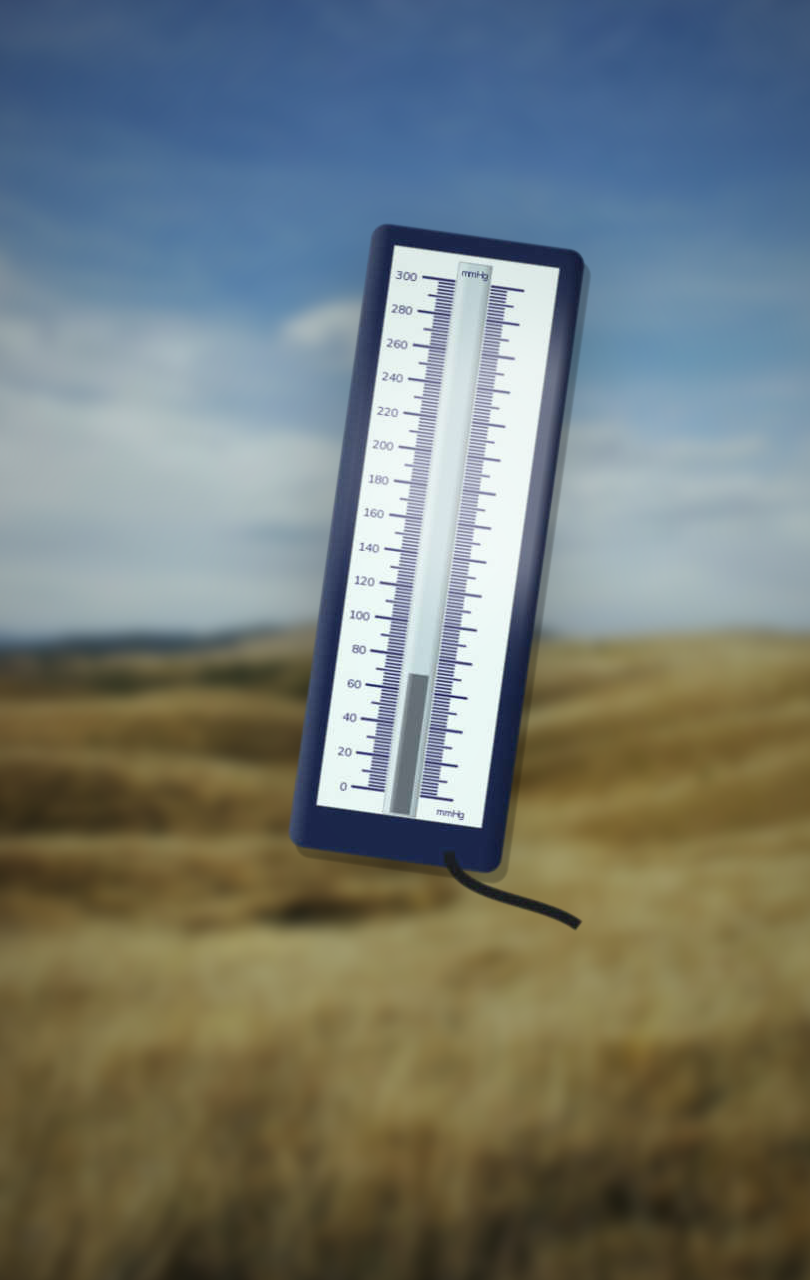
**70** mmHg
